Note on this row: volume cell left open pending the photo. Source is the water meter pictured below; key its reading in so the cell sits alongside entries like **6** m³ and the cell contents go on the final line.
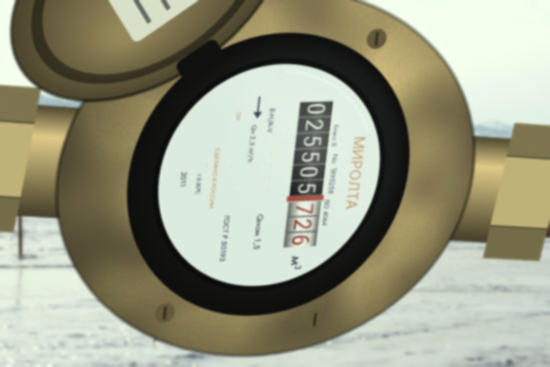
**25505.726** m³
